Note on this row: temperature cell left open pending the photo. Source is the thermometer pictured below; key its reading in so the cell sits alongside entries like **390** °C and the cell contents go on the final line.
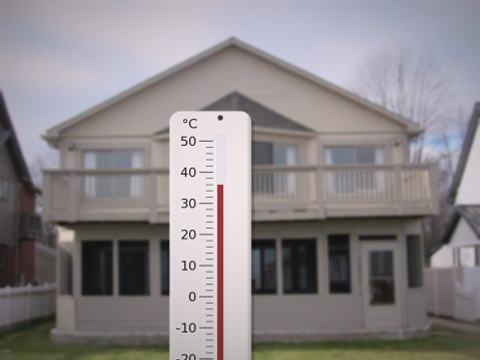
**36** °C
